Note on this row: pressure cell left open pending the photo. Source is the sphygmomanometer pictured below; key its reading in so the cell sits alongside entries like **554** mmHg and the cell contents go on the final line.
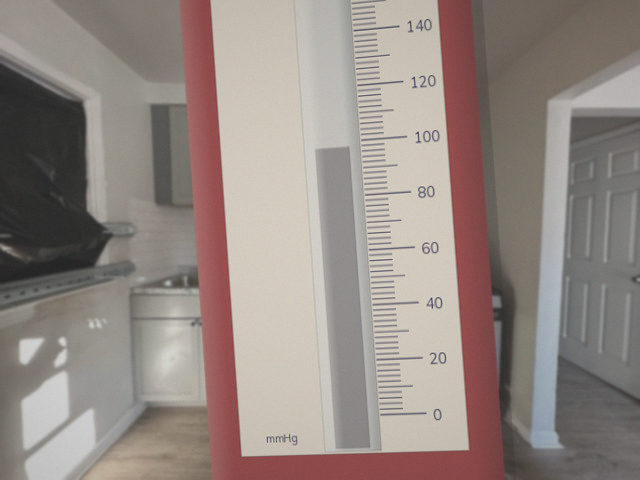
**98** mmHg
